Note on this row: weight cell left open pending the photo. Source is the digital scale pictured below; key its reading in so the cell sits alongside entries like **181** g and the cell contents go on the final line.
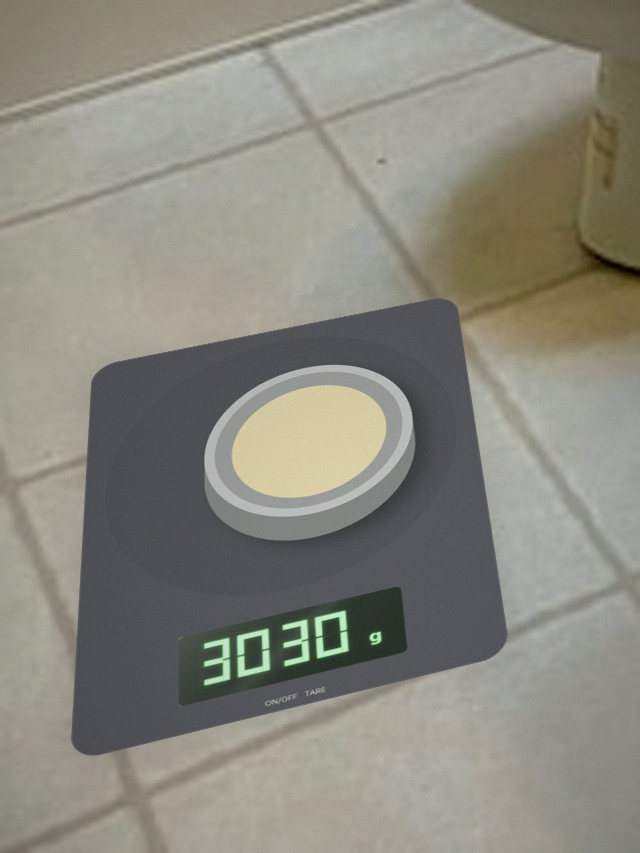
**3030** g
